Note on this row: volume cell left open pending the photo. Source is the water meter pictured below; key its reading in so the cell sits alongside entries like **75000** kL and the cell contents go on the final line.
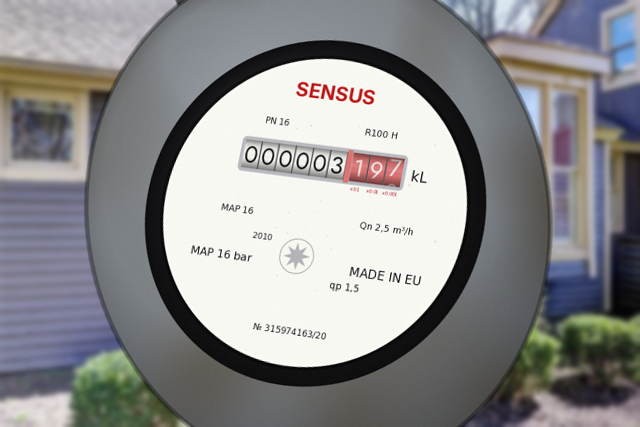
**3.197** kL
